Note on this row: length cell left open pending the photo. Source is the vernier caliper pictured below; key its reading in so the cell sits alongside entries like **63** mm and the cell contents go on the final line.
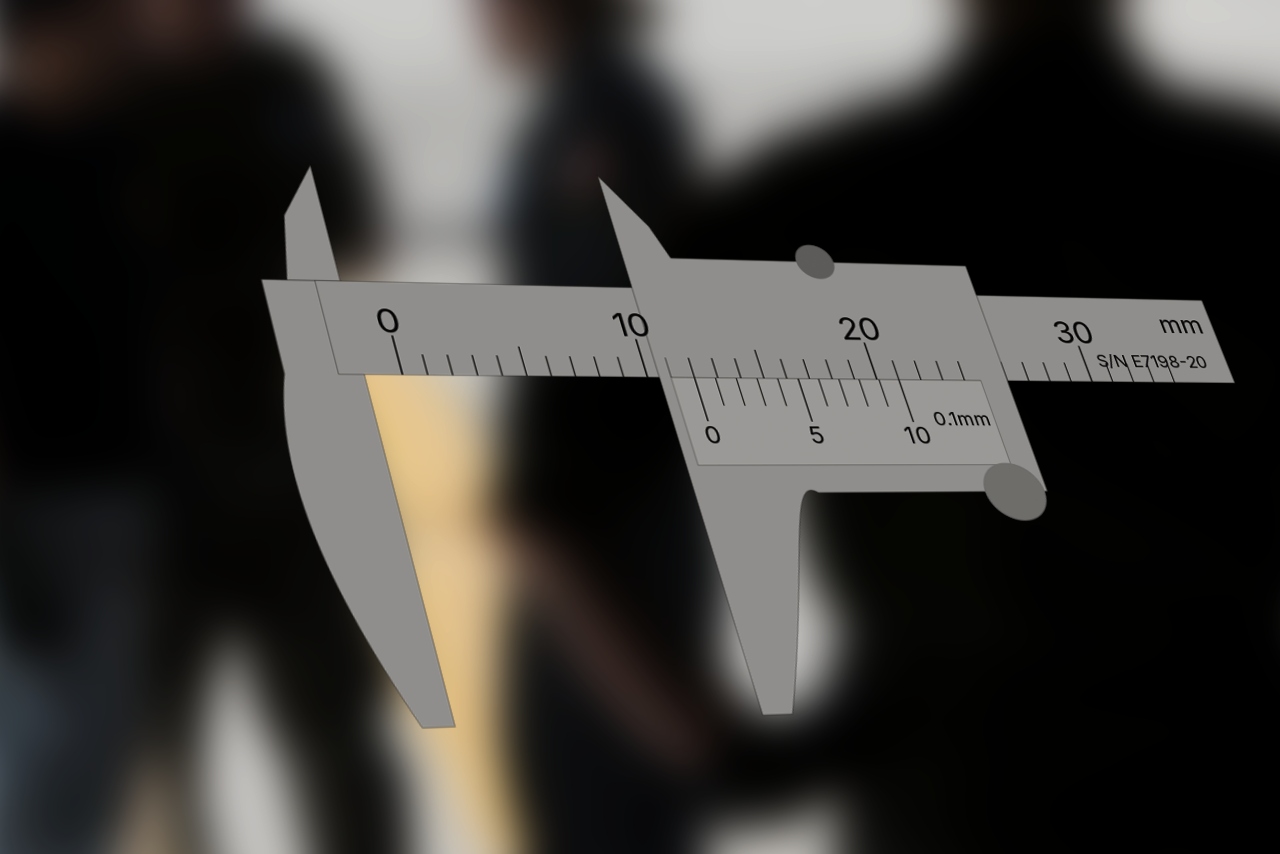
**12.0** mm
